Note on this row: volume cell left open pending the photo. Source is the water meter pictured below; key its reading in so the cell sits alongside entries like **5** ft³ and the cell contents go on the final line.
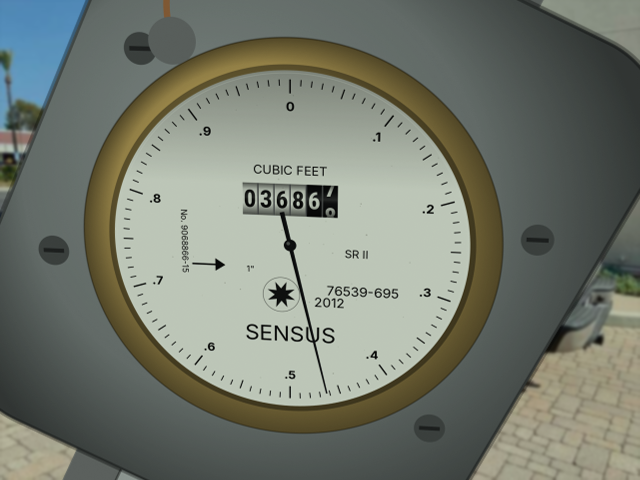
**36867.46** ft³
